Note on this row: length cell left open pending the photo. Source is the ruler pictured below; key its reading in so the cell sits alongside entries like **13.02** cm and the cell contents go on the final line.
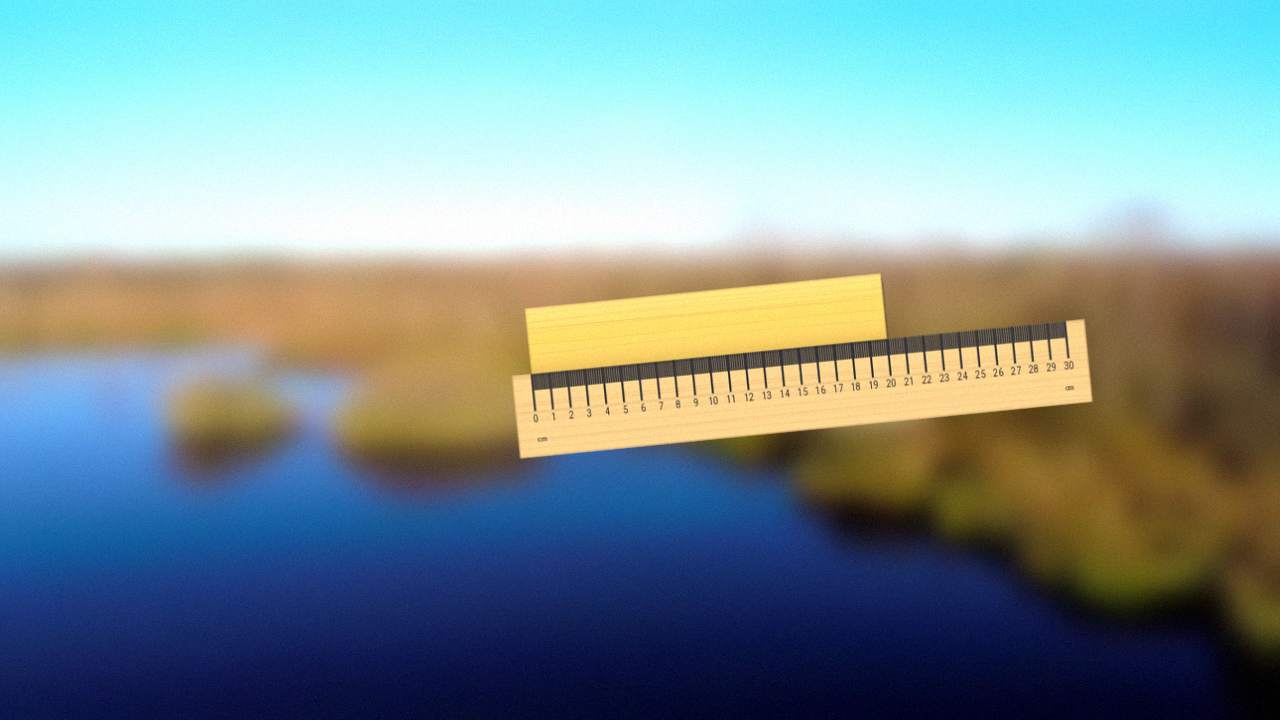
**20** cm
